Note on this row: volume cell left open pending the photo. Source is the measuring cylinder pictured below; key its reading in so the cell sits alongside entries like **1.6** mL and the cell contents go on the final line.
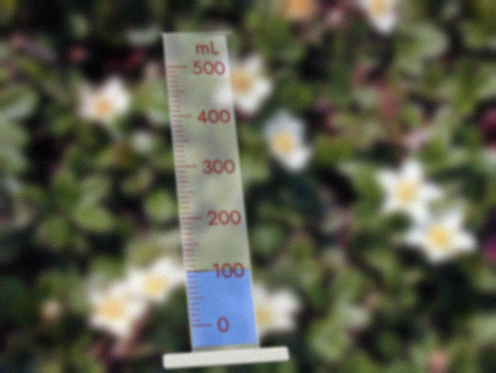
**100** mL
